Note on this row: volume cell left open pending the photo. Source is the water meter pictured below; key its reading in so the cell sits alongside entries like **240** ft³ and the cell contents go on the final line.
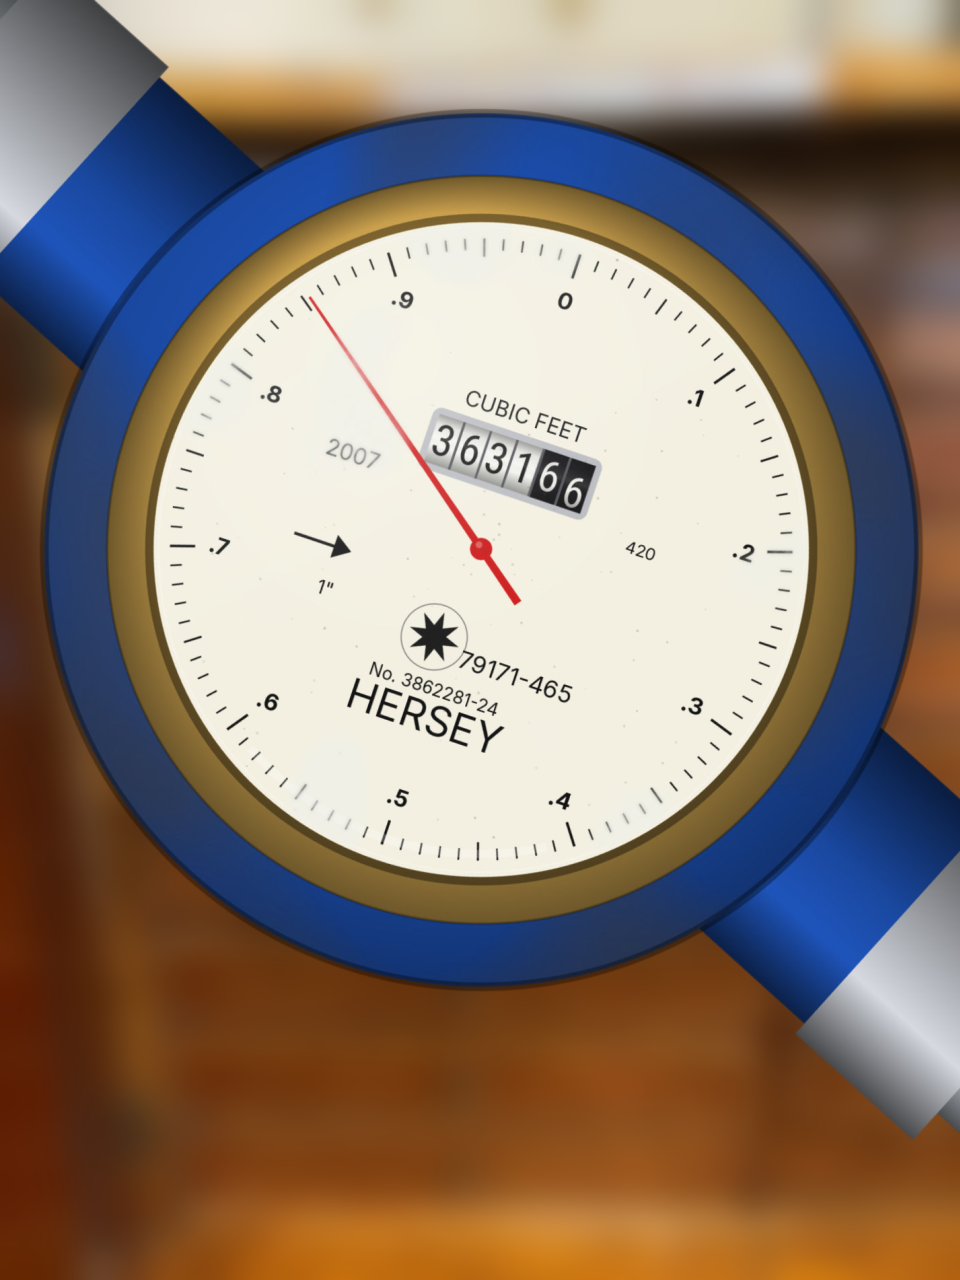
**363165.85** ft³
